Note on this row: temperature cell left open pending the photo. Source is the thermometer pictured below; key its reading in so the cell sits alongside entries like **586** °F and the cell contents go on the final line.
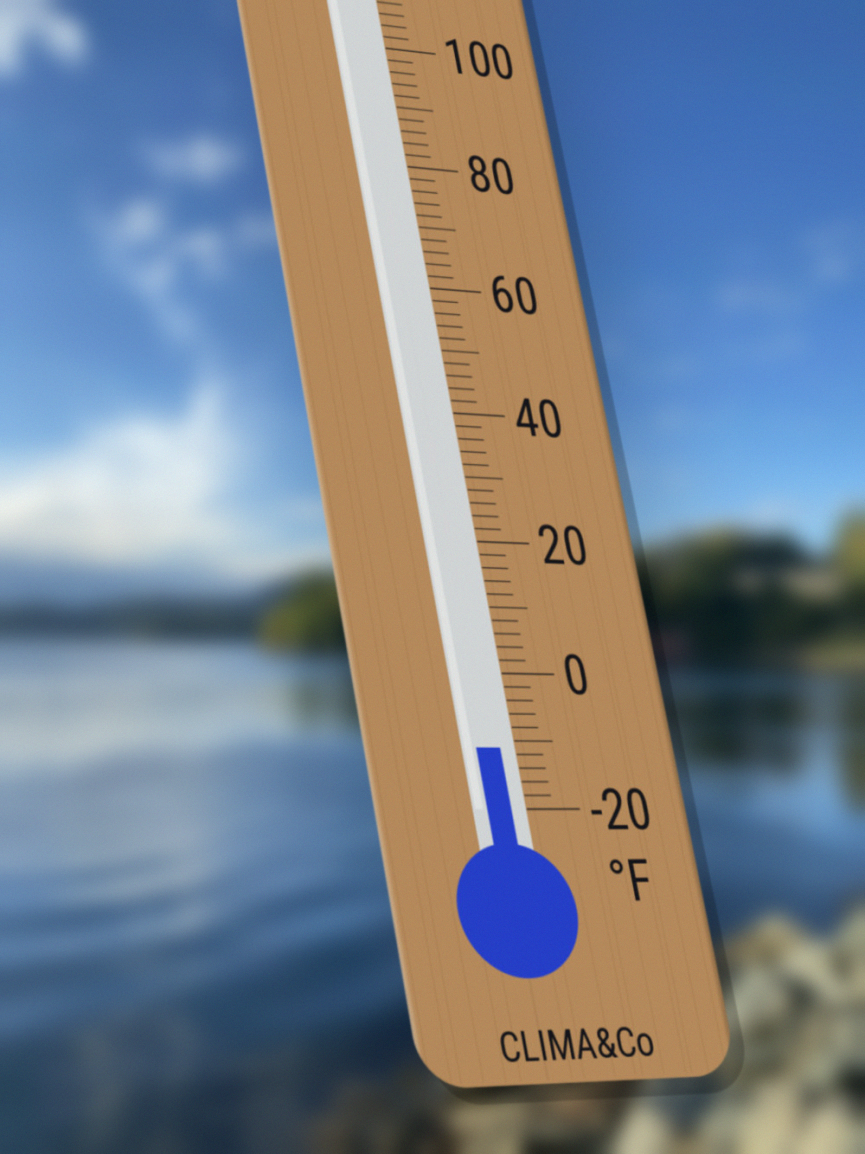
**-11** °F
